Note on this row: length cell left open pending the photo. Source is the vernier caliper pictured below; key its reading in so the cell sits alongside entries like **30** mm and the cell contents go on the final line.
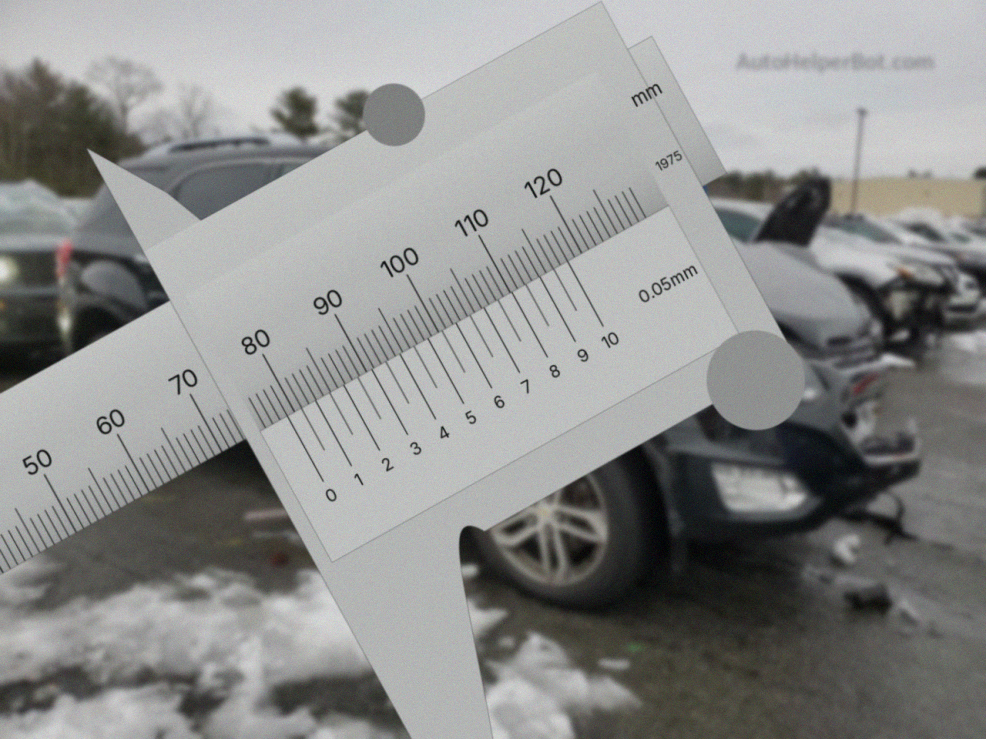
**79.0** mm
